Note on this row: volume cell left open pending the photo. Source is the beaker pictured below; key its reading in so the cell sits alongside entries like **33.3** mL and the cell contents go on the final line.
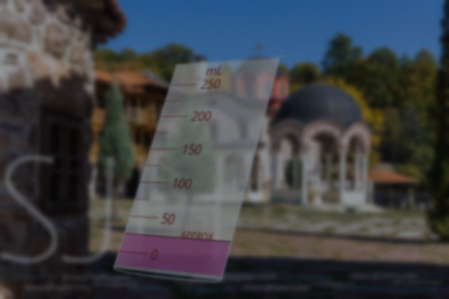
**25** mL
